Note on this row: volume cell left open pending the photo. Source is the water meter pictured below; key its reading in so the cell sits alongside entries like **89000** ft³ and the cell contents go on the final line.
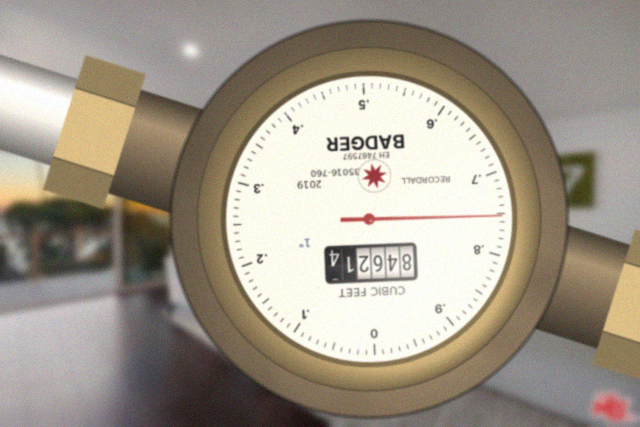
**846213.75** ft³
